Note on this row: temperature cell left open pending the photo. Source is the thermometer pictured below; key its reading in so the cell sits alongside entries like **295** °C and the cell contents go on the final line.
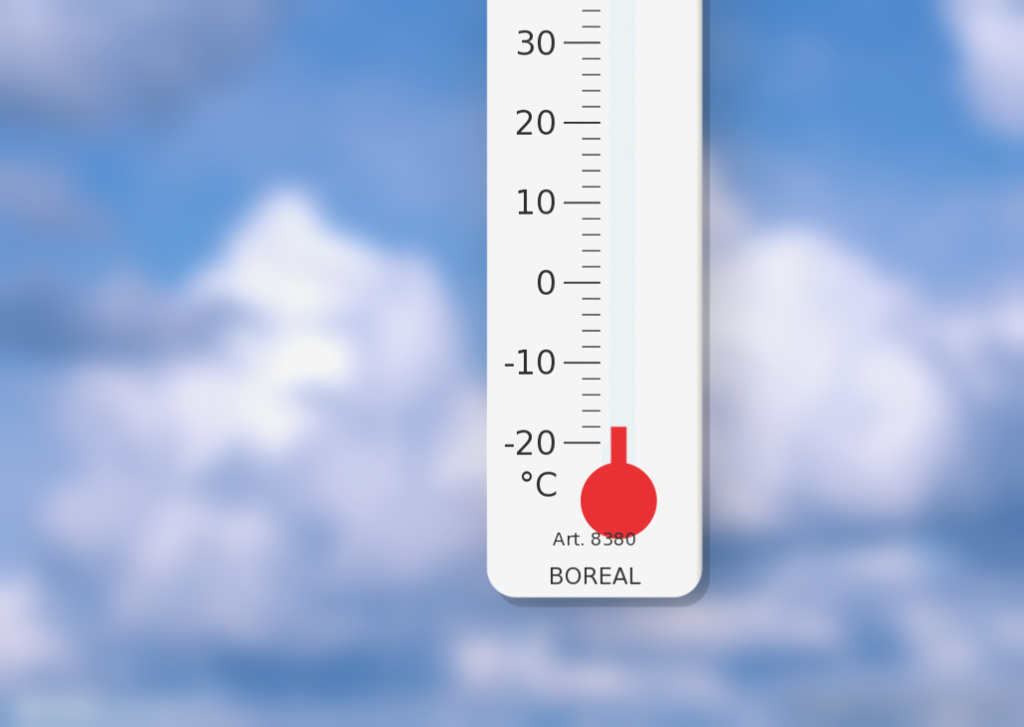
**-18** °C
